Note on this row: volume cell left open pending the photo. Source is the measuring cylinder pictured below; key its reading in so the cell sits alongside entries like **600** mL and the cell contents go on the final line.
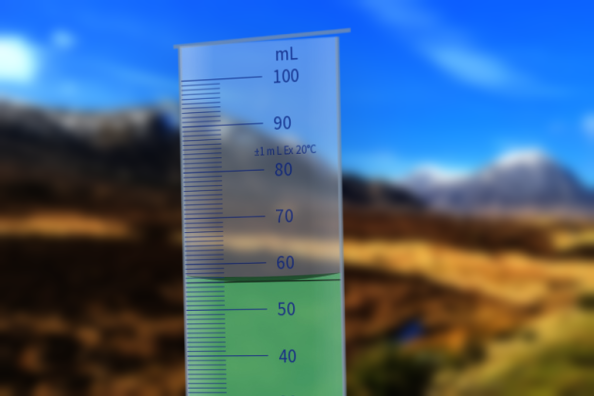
**56** mL
